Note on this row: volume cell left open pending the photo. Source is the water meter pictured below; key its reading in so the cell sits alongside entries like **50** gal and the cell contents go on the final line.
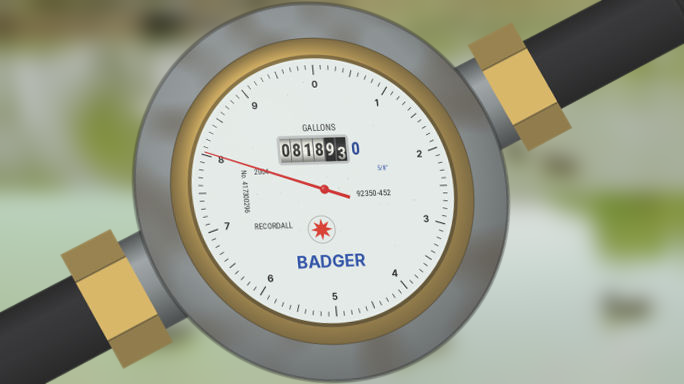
**818928.0** gal
